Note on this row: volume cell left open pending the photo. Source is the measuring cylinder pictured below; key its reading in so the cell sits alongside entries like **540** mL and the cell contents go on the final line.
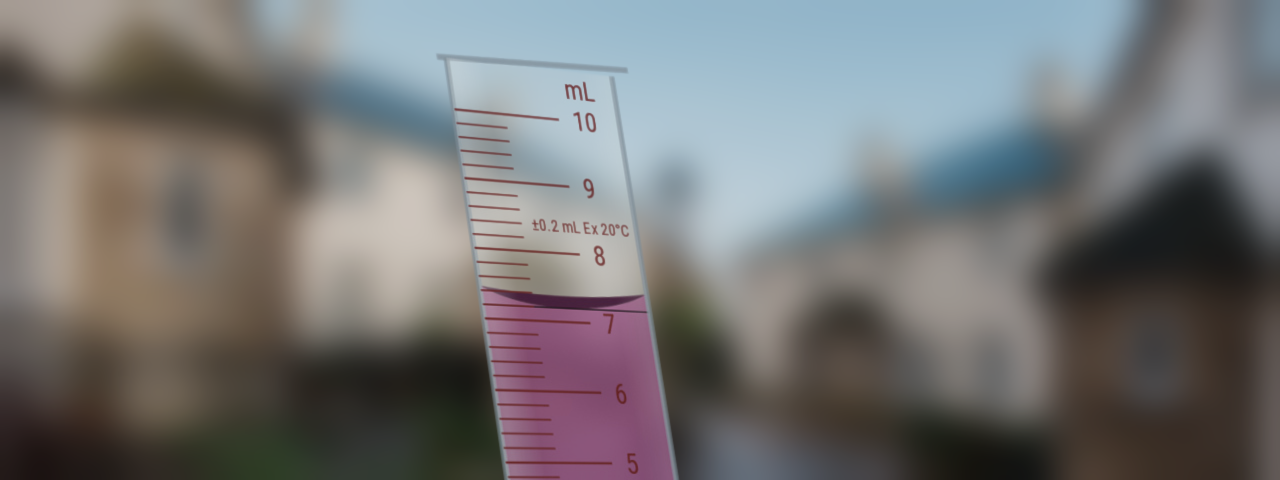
**7.2** mL
